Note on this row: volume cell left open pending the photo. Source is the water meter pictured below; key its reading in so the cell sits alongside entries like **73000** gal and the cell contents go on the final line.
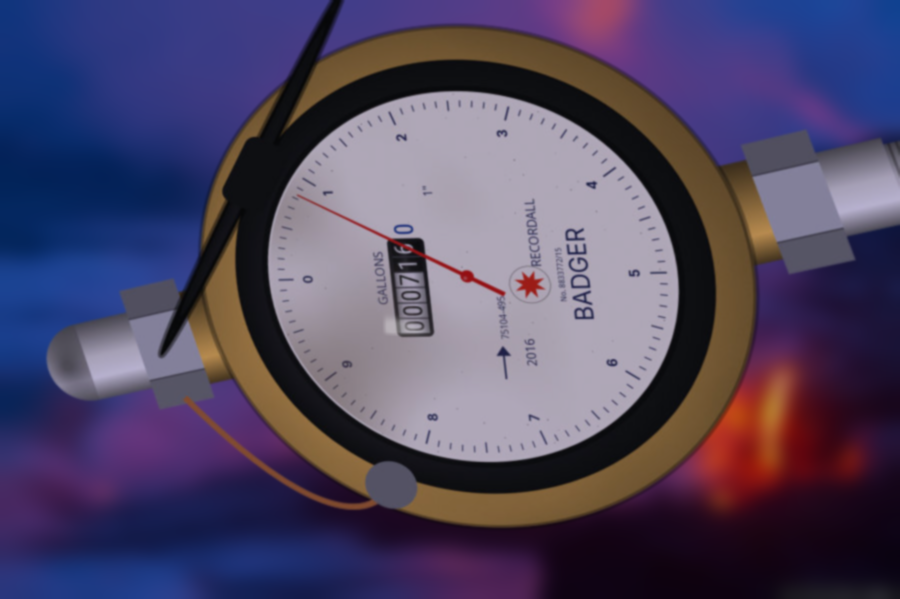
**7160.8** gal
